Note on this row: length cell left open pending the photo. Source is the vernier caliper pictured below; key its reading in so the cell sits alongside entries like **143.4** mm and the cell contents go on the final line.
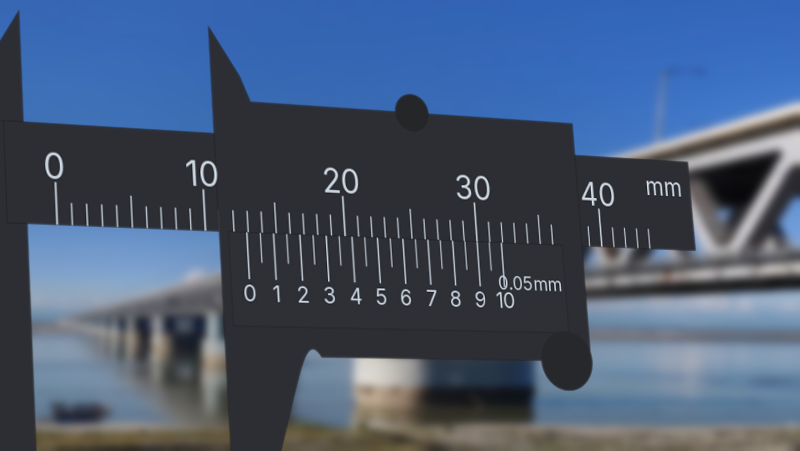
**12.9** mm
